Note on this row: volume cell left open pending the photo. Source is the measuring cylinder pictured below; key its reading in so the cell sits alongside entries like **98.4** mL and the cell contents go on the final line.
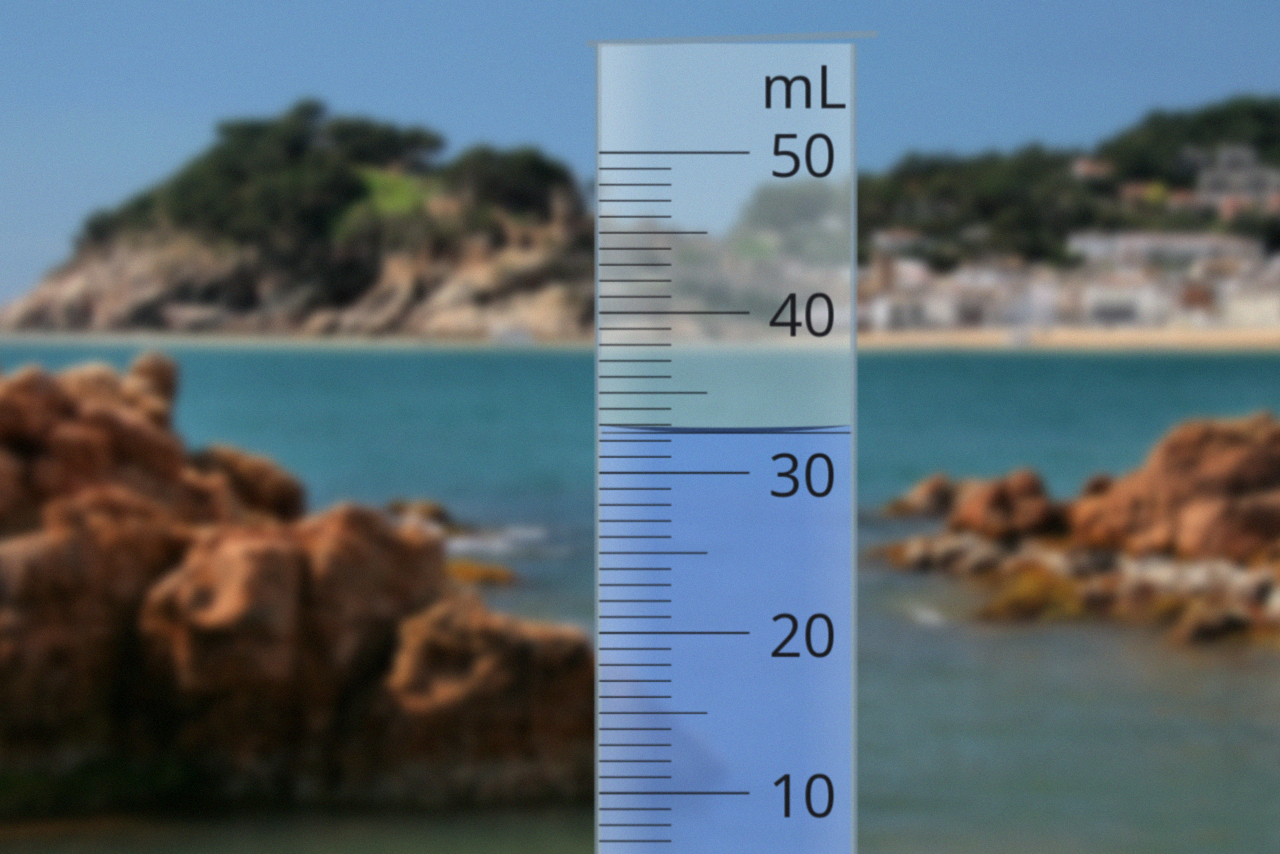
**32.5** mL
